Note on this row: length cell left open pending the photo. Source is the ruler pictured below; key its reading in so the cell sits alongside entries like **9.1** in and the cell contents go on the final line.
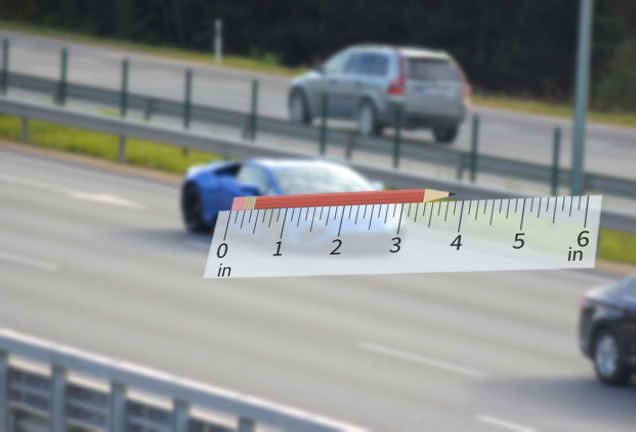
**3.875** in
